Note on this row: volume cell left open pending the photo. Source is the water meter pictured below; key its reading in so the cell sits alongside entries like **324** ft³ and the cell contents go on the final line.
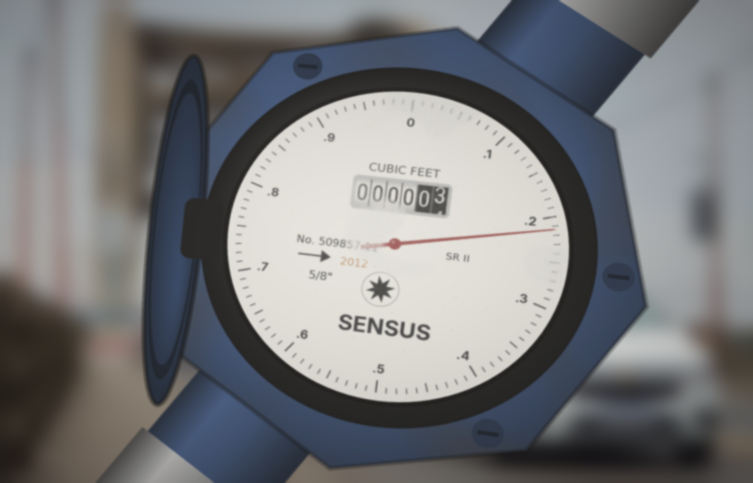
**3.21** ft³
